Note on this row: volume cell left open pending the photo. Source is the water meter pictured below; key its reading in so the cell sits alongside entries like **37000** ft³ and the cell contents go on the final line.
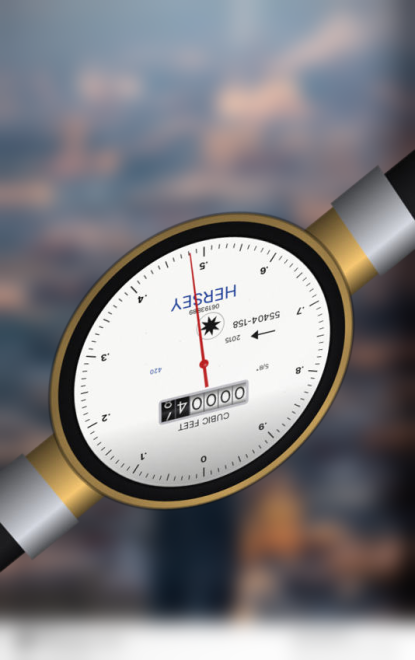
**47.48** ft³
